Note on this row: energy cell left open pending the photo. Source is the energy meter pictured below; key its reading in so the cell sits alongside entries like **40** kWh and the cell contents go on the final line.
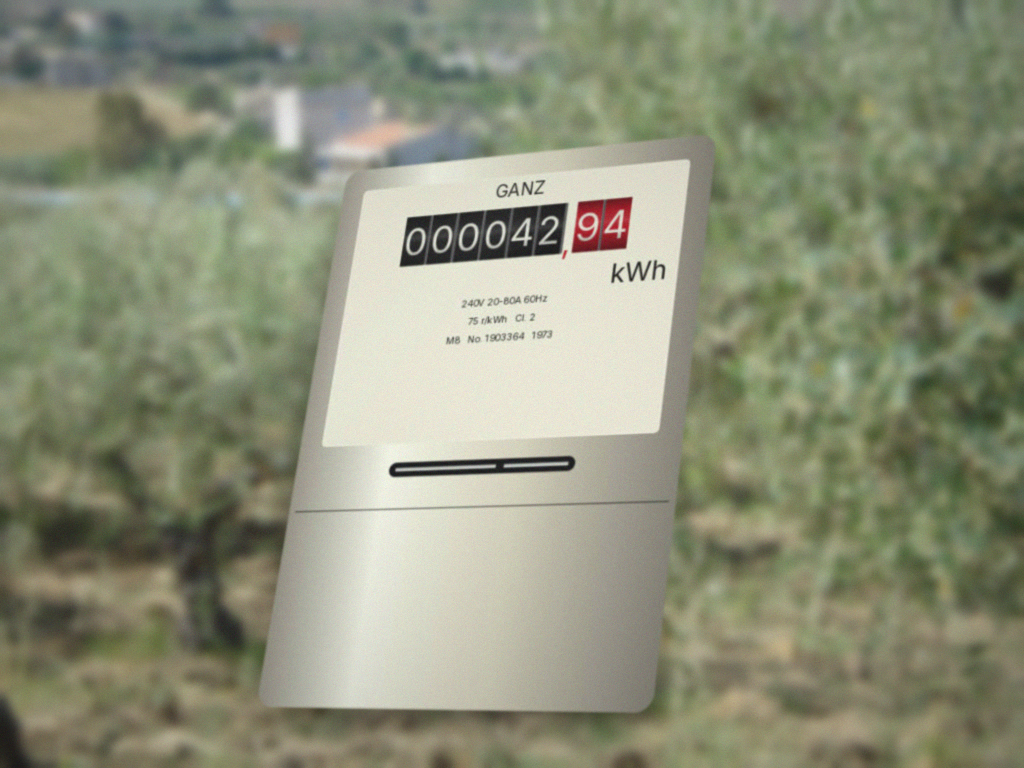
**42.94** kWh
